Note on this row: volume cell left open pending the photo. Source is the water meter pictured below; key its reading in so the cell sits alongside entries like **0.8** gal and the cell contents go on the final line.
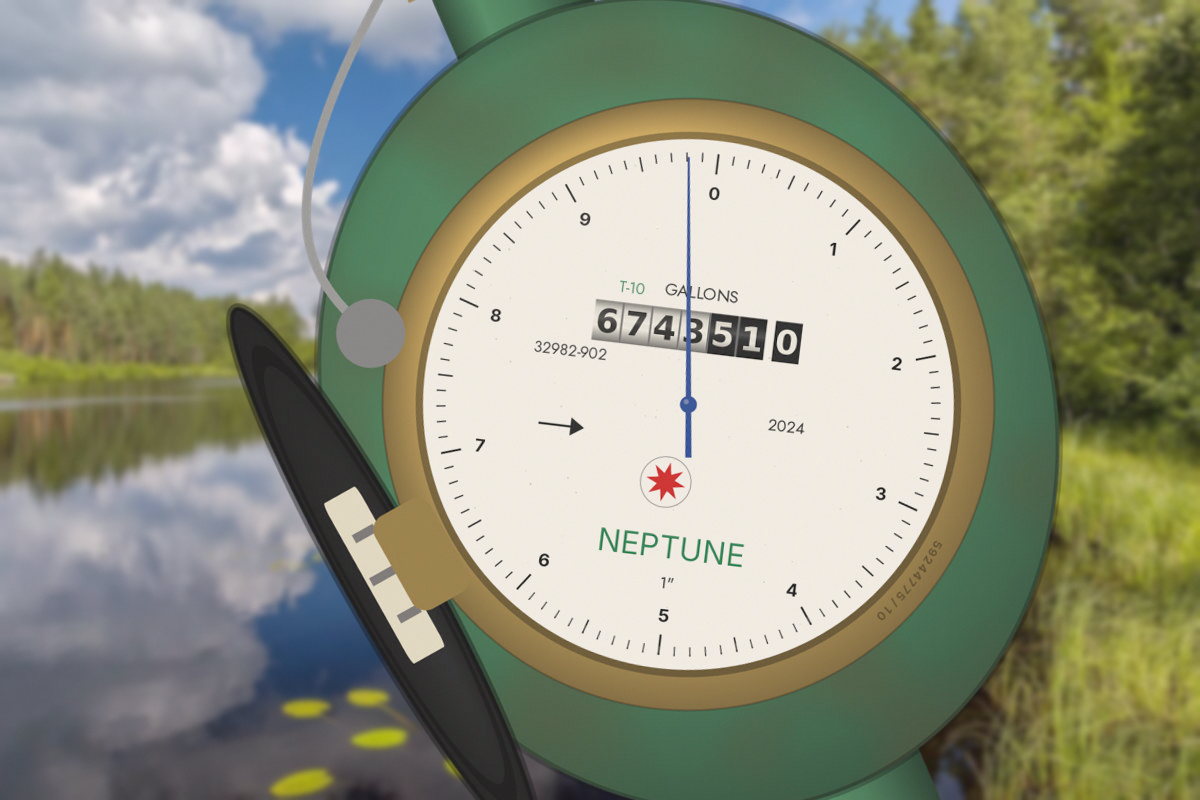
**6743509.8** gal
